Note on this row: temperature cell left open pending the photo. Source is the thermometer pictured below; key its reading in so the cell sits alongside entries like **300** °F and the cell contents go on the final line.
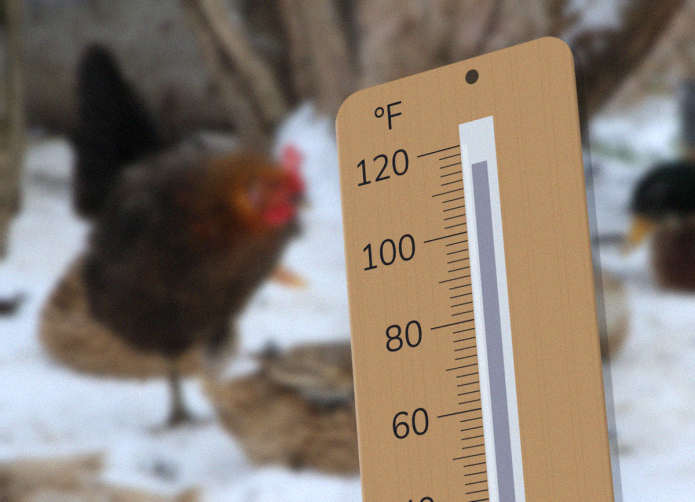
**115** °F
